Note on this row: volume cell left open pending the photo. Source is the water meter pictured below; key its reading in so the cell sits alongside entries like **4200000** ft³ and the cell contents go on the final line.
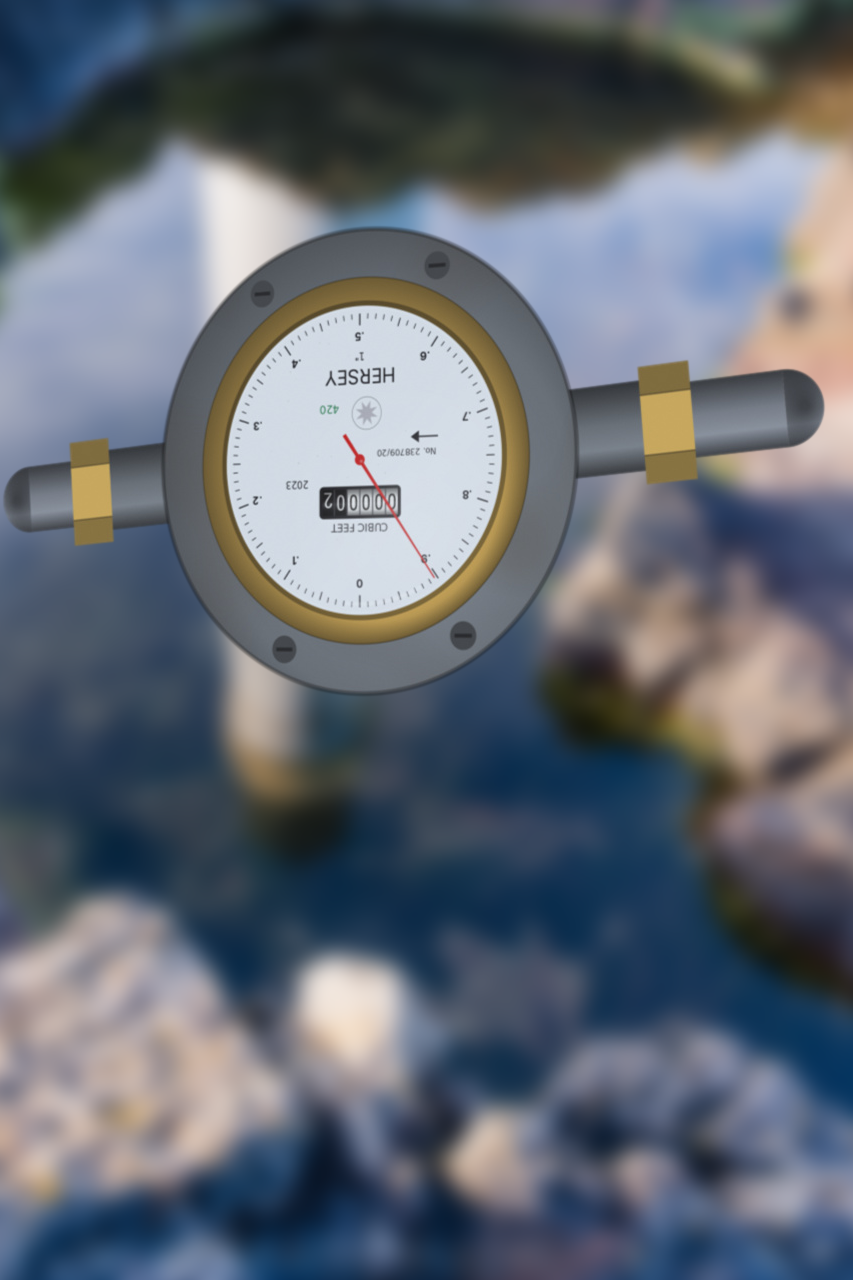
**1.90** ft³
